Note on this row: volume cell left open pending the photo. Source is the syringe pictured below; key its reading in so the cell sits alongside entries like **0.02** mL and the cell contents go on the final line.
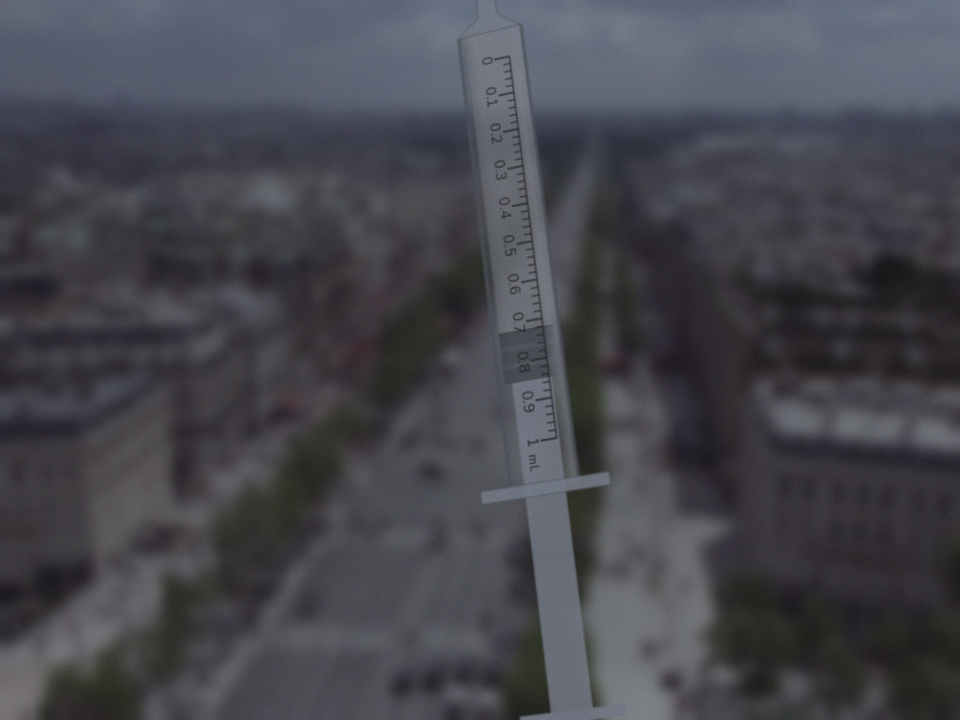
**0.72** mL
